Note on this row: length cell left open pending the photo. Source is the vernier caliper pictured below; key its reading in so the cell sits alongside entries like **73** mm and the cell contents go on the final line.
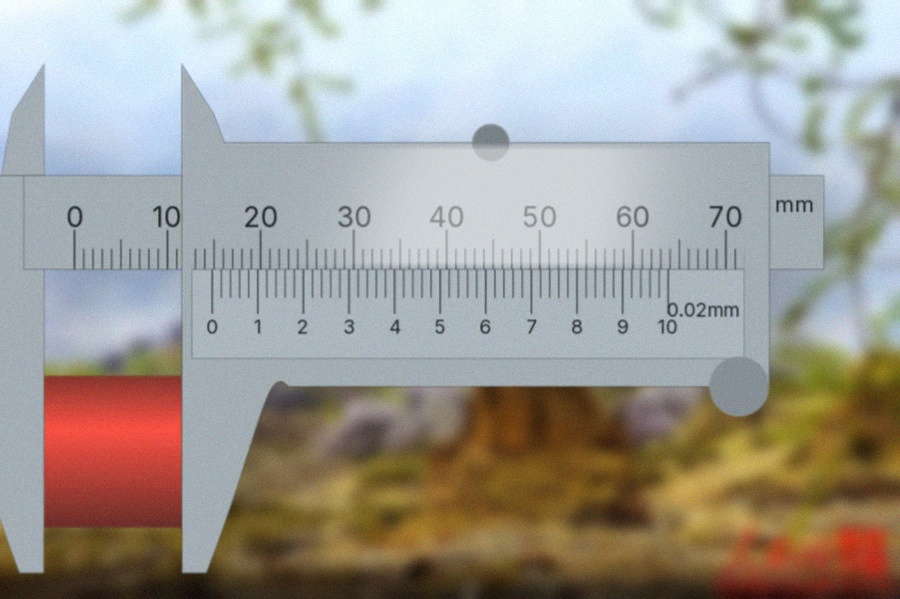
**14.8** mm
